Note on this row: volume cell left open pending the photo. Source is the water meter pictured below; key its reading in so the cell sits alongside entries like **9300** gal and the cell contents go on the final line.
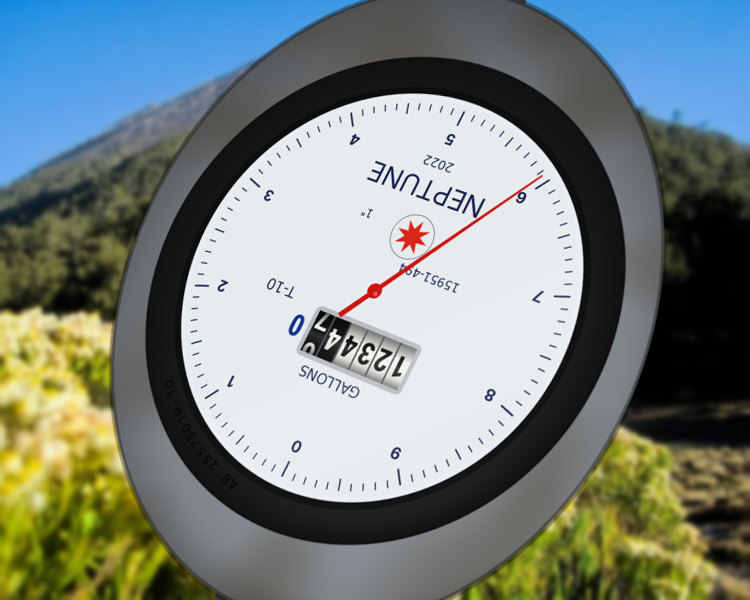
**1234465.9** gal
